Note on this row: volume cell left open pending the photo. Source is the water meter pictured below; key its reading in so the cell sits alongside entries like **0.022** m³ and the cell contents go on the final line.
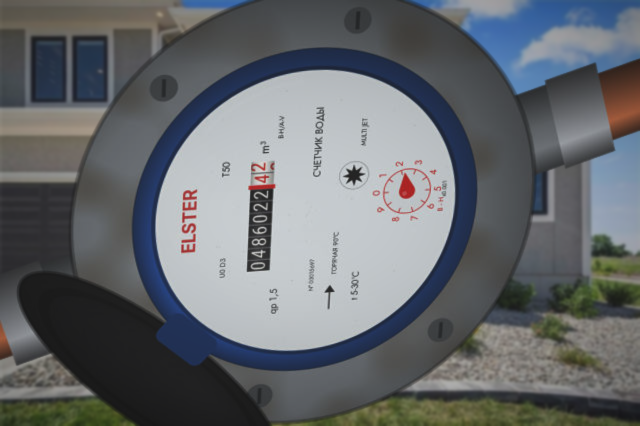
**486022.422** m³
